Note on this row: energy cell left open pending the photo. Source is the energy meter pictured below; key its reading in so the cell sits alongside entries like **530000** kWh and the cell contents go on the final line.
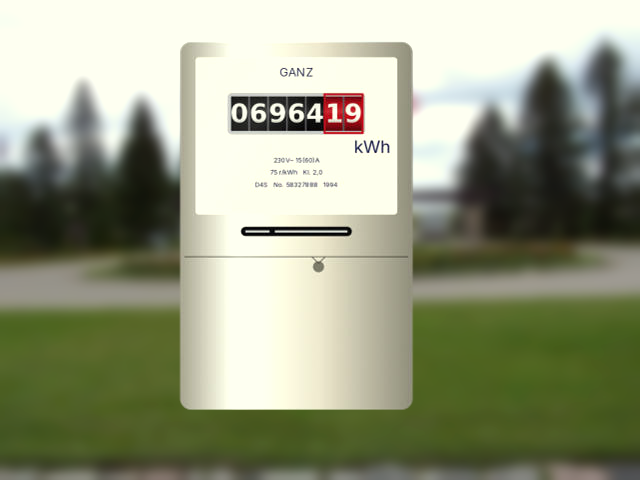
**6964.19** kWh
